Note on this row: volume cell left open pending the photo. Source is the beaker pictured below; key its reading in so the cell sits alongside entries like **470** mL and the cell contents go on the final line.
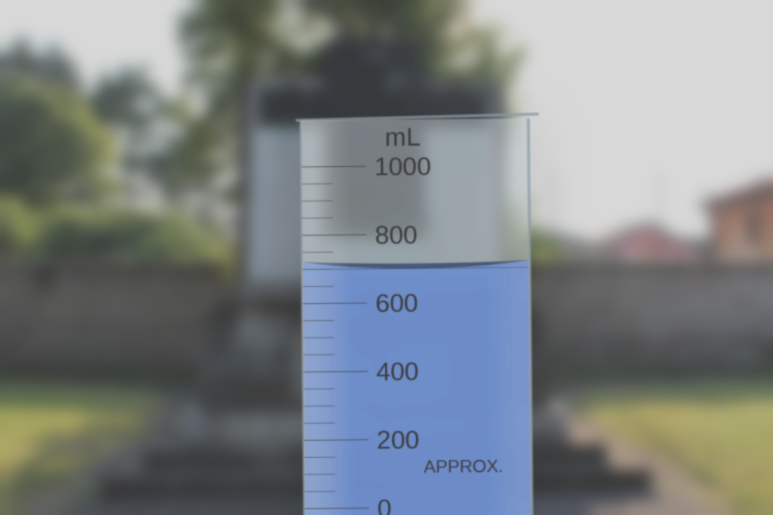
**700** mL
